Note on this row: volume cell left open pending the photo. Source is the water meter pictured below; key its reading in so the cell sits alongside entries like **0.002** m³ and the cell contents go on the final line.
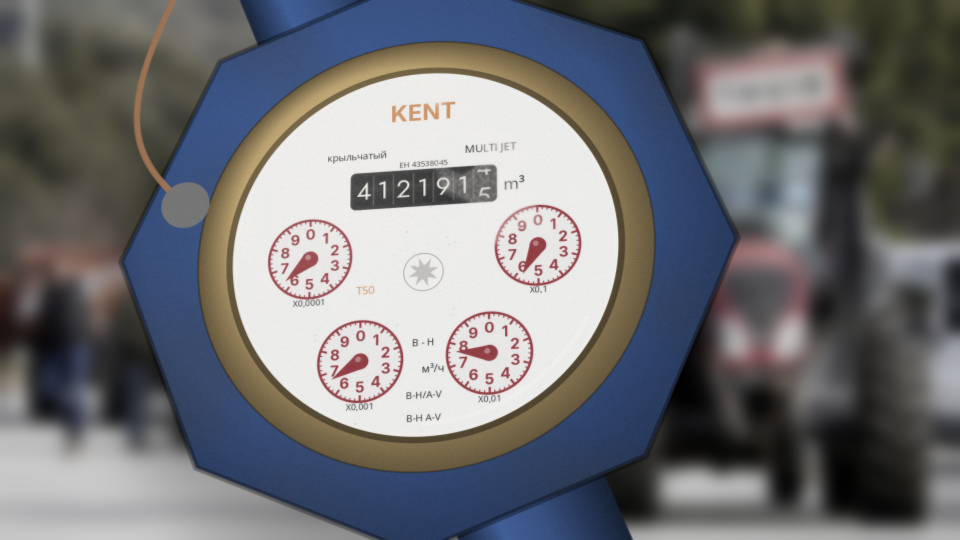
**4121914.5766** m³
